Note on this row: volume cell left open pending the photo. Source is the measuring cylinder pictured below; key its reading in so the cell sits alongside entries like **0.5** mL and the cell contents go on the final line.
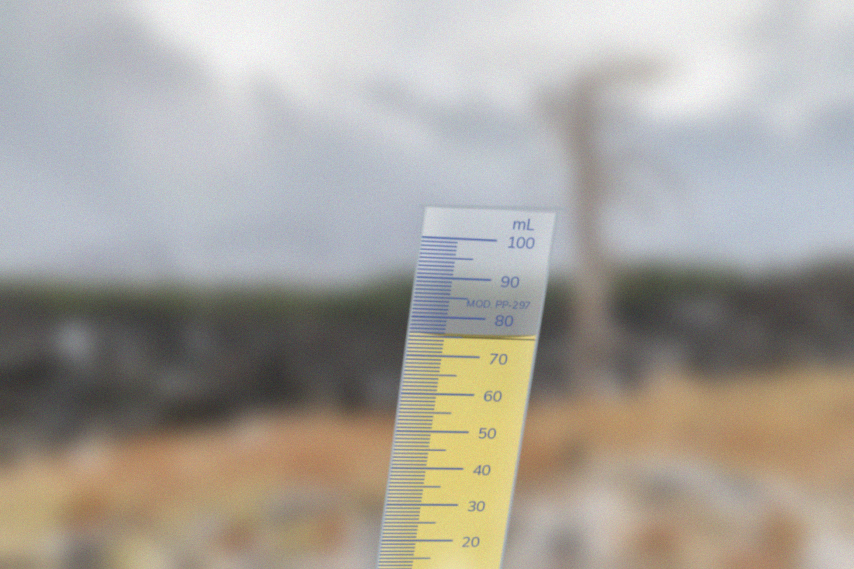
**75** mL
